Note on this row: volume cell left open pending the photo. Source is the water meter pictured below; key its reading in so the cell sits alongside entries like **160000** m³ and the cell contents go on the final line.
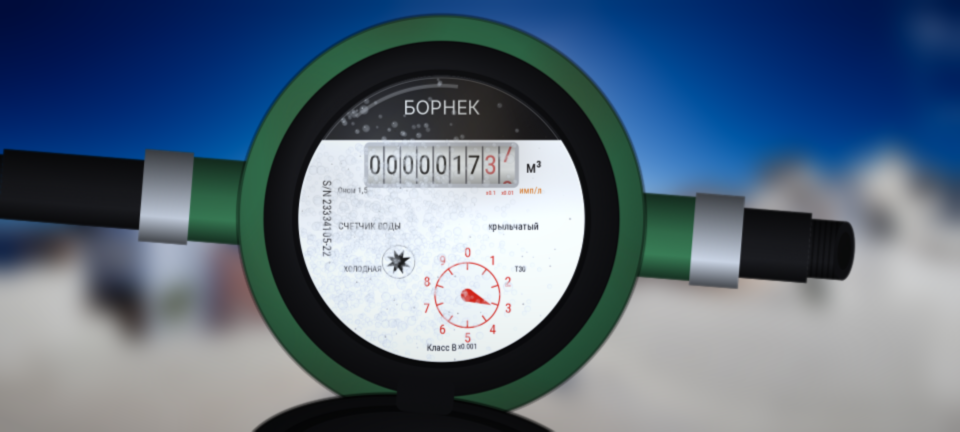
**17.373** m³
